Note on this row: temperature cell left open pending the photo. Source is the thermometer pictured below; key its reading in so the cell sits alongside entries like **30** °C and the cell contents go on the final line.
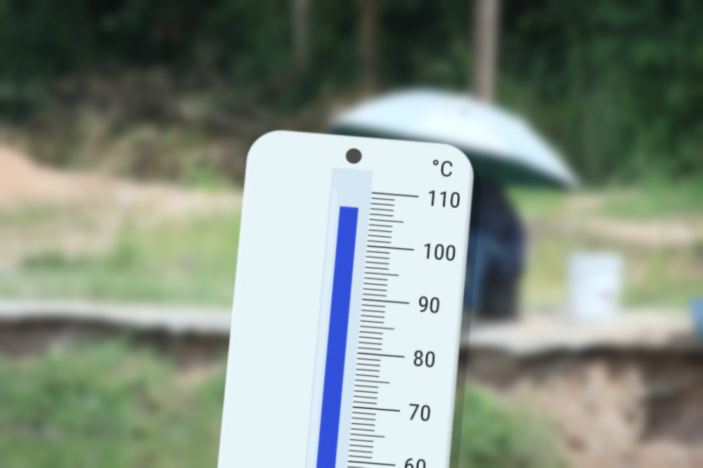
**107** °C
